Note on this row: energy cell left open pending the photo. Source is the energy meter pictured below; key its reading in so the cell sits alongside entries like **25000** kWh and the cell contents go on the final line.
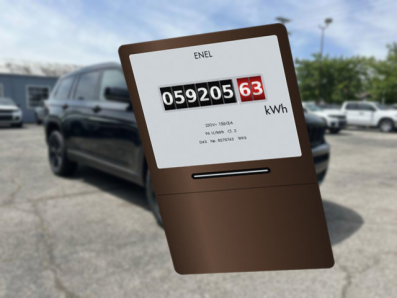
**59205.63** kWh
